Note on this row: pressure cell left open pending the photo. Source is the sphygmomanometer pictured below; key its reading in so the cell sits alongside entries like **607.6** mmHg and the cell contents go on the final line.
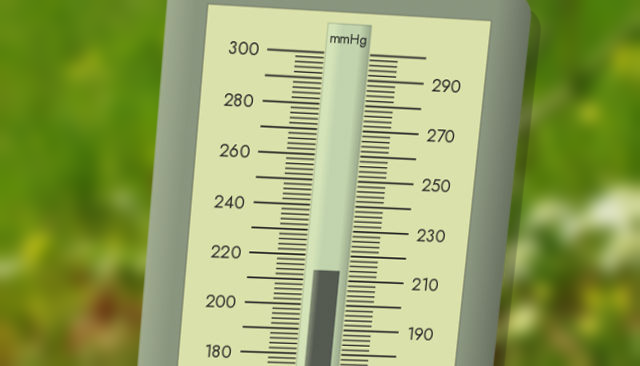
**214** mmHg
